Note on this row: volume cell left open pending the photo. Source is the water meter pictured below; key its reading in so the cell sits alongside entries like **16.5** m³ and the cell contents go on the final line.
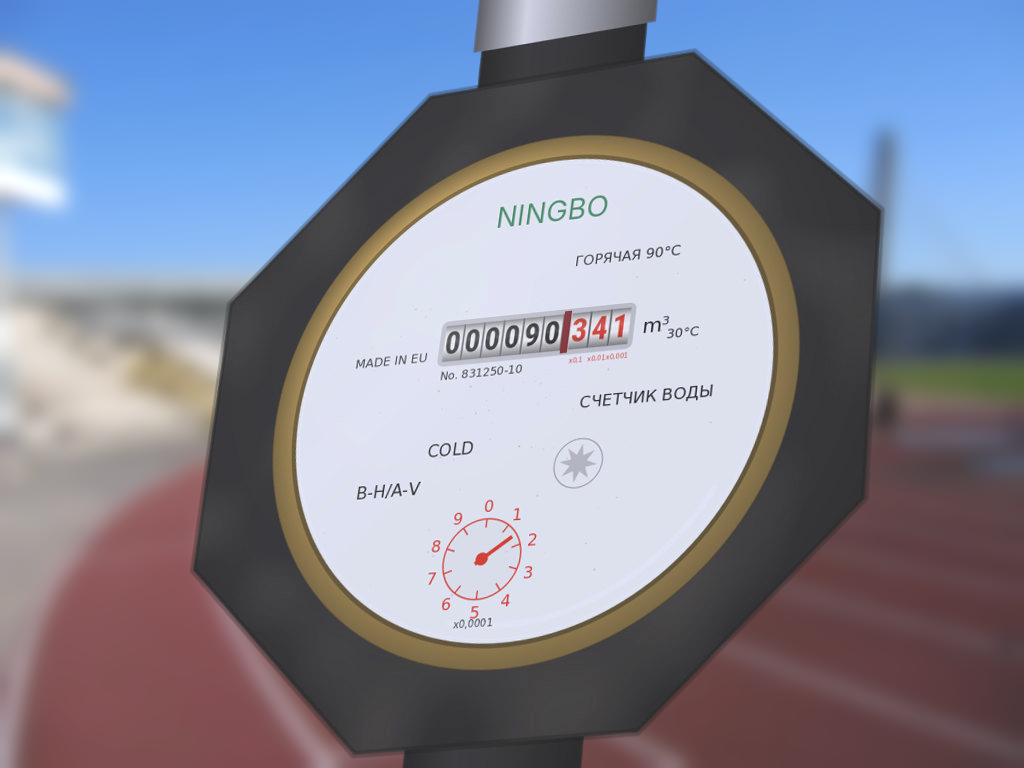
**90.3411** m³
